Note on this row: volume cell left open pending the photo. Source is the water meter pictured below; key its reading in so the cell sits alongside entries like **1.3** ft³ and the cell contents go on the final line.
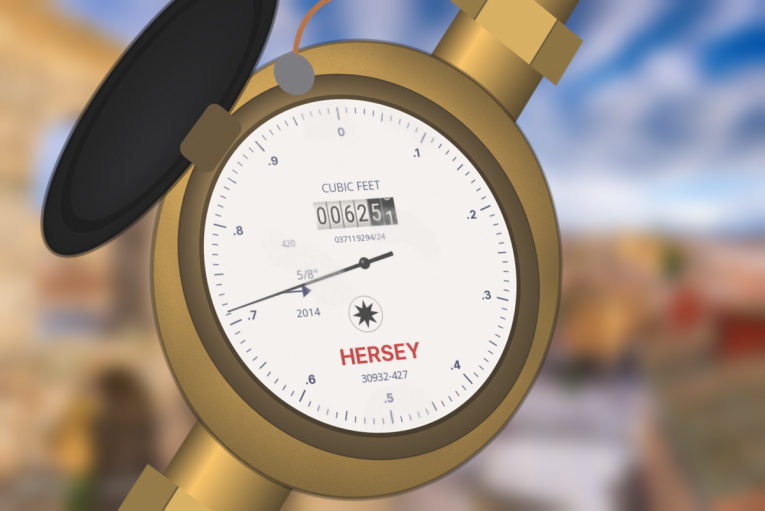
**6250.71** ft³
